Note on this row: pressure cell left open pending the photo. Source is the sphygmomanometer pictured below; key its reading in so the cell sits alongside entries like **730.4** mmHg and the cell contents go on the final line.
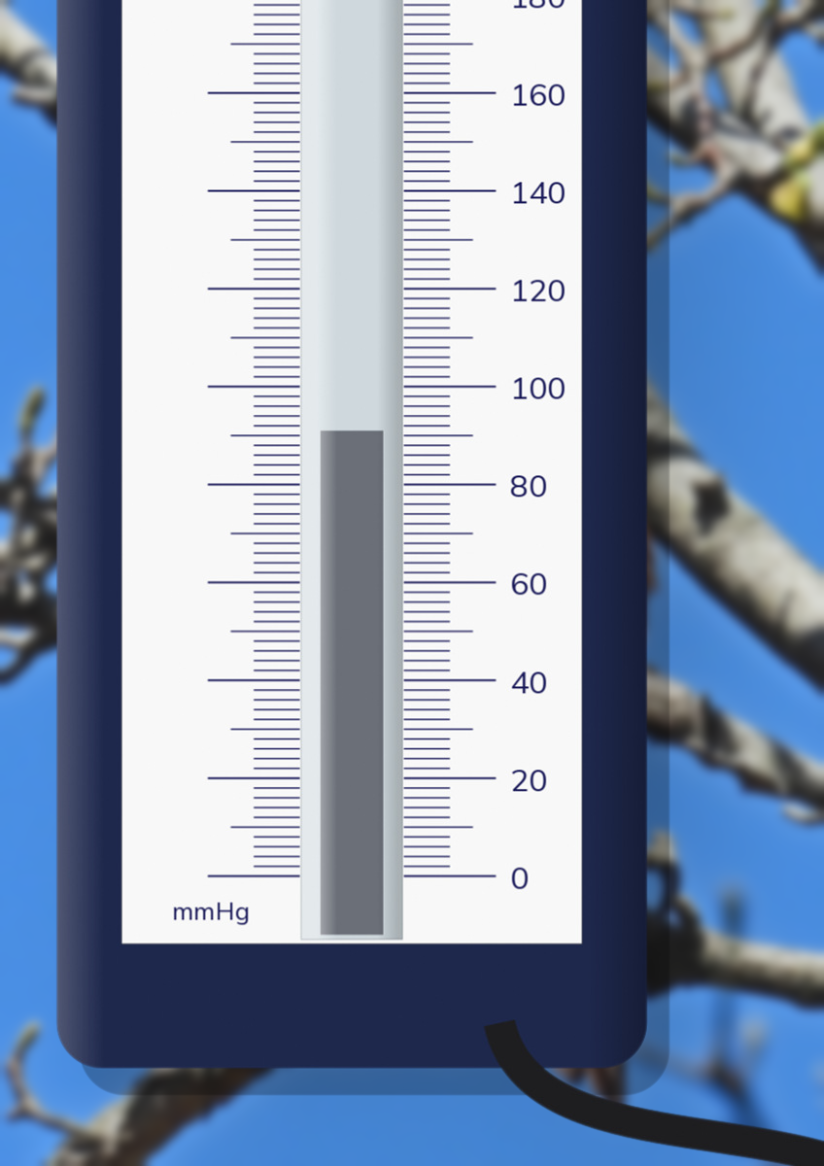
**91** mmHg
